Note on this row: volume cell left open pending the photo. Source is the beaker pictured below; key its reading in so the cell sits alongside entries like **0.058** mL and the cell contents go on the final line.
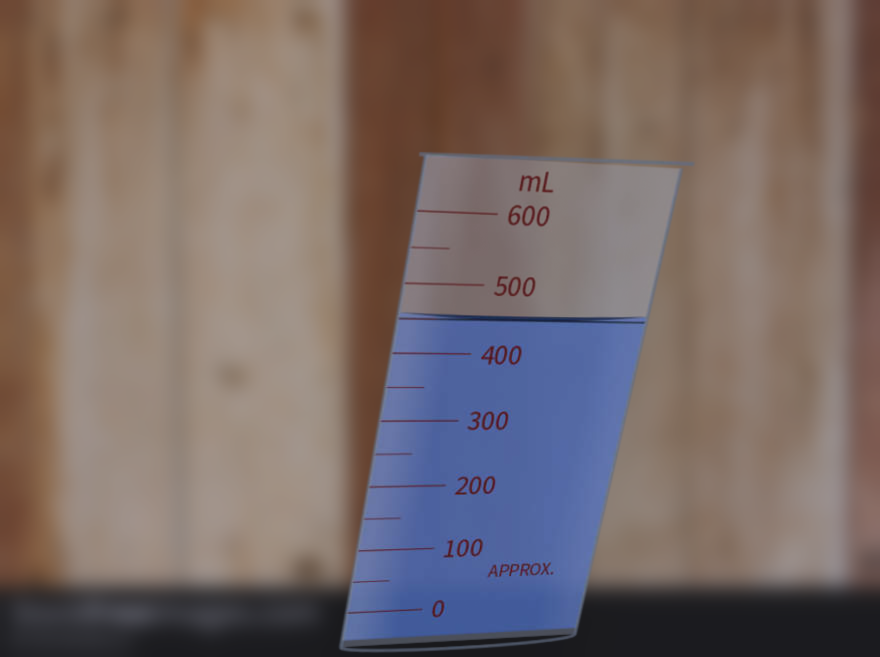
**450** mL
